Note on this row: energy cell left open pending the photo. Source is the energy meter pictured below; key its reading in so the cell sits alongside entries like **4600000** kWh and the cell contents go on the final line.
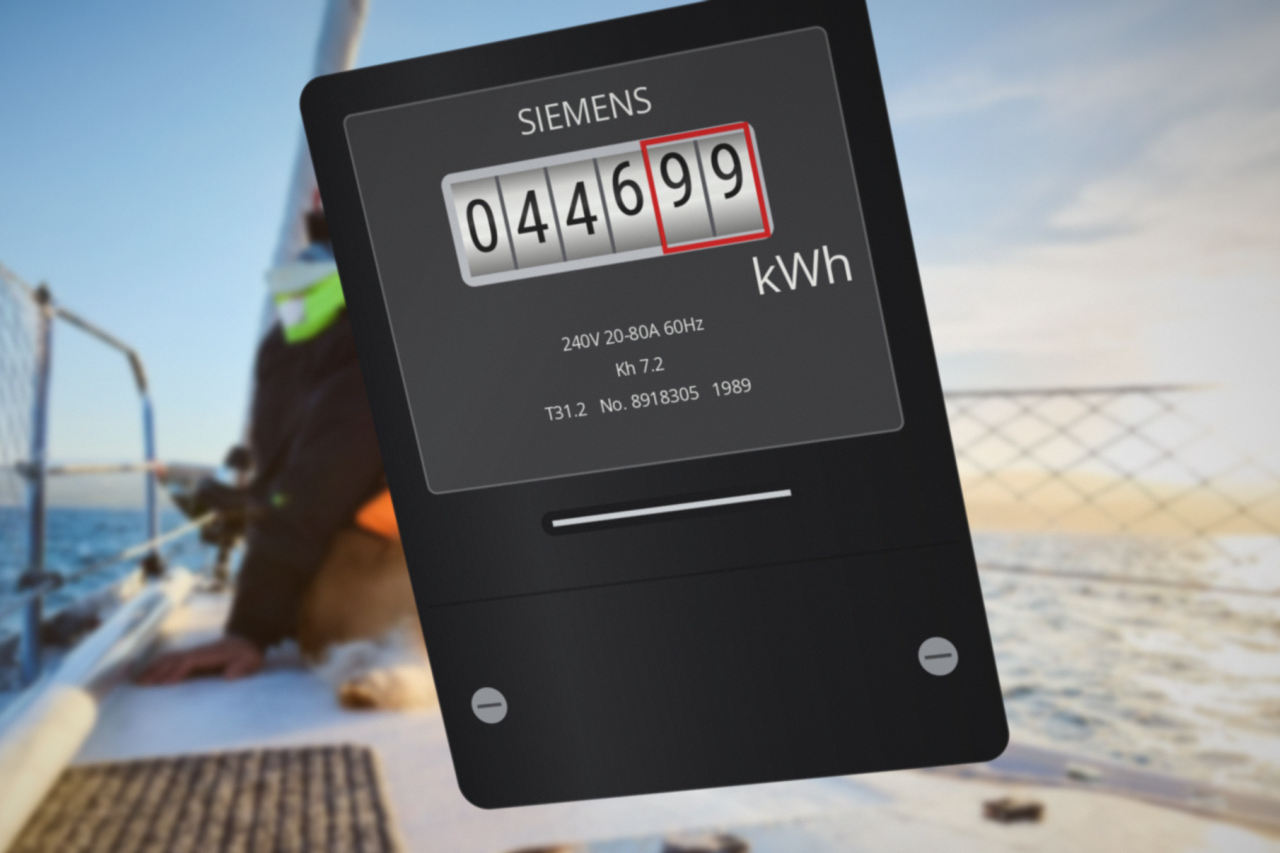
**446.99** kWh
